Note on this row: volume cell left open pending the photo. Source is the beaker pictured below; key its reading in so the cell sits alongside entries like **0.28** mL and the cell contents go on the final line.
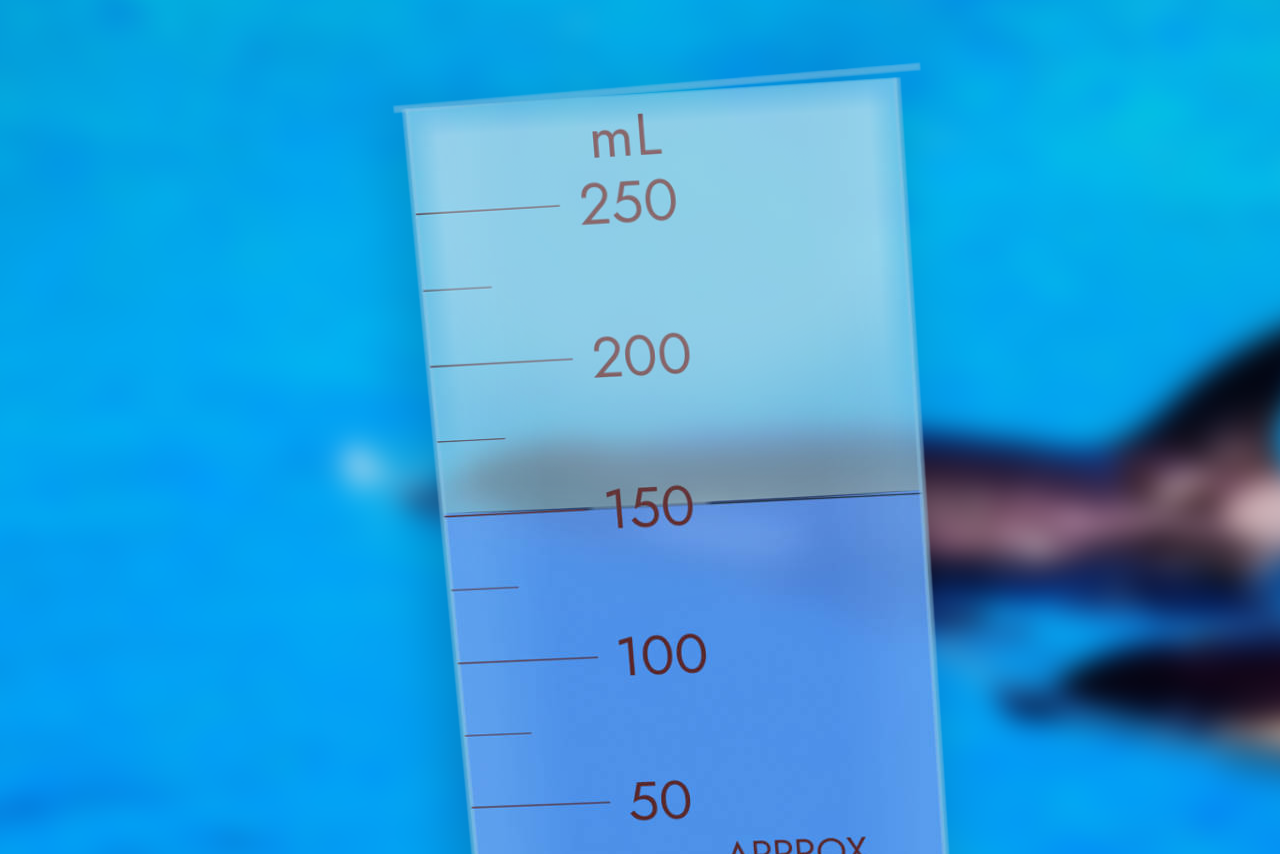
**150** mL
